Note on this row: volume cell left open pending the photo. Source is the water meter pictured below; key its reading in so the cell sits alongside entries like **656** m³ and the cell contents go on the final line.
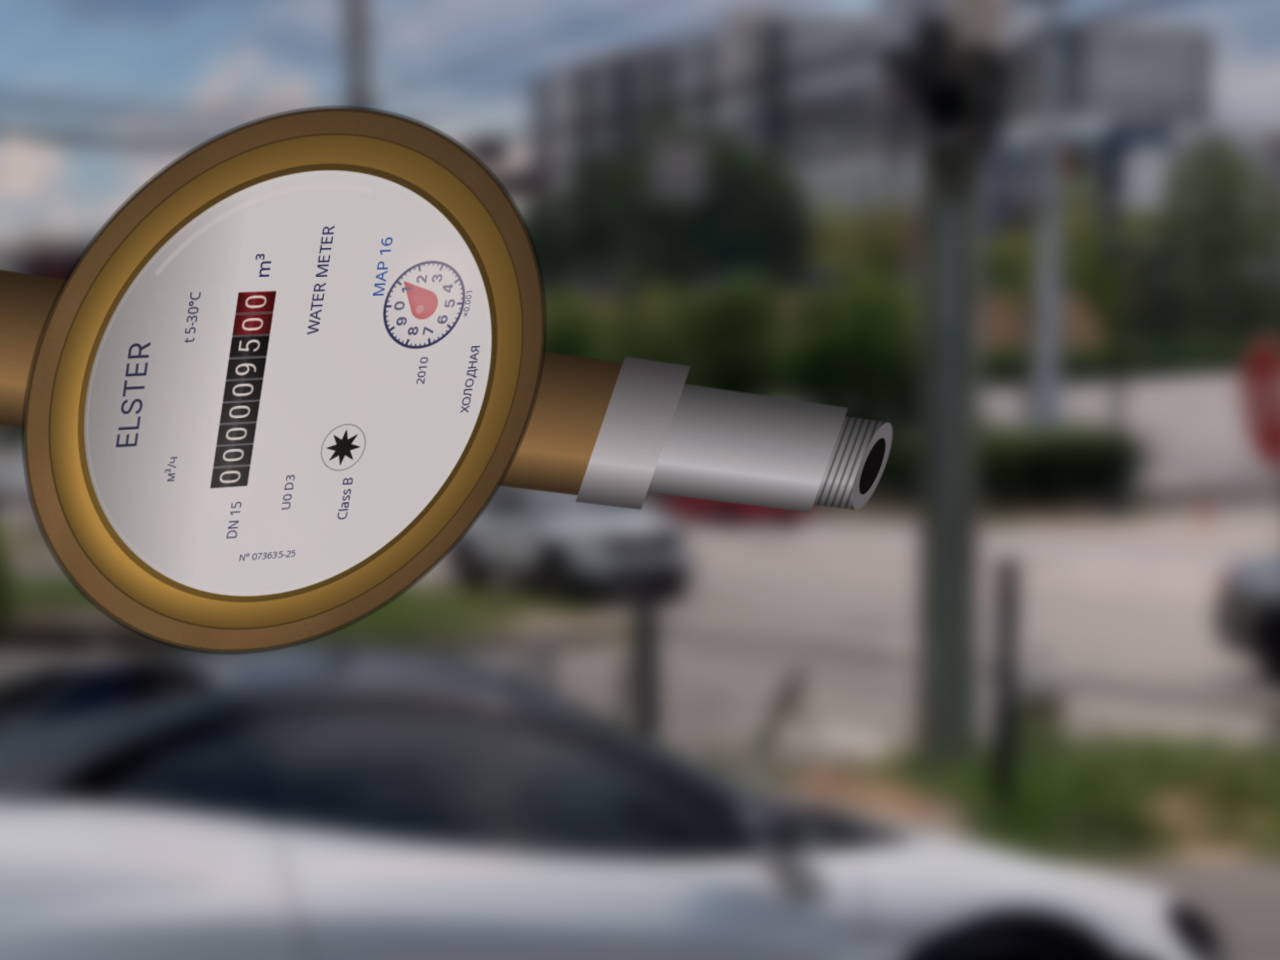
**95.001** m³
